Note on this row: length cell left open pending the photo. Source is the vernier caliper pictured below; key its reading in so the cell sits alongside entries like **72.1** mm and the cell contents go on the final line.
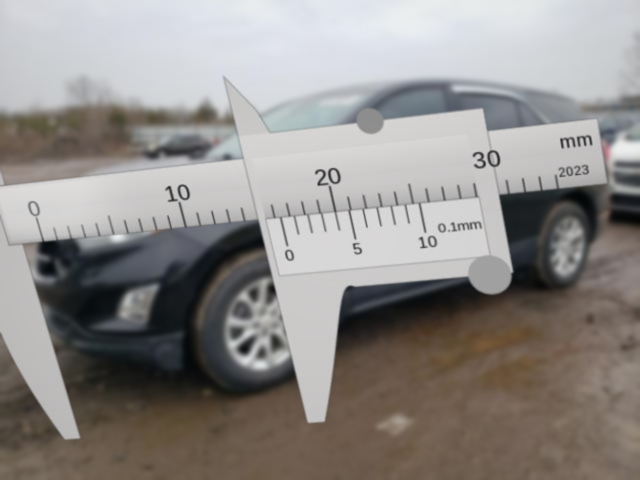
**16.4** mm
